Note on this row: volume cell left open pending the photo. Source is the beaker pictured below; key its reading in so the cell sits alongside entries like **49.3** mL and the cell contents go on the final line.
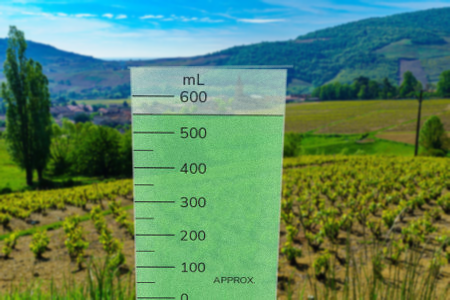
**550** mL
